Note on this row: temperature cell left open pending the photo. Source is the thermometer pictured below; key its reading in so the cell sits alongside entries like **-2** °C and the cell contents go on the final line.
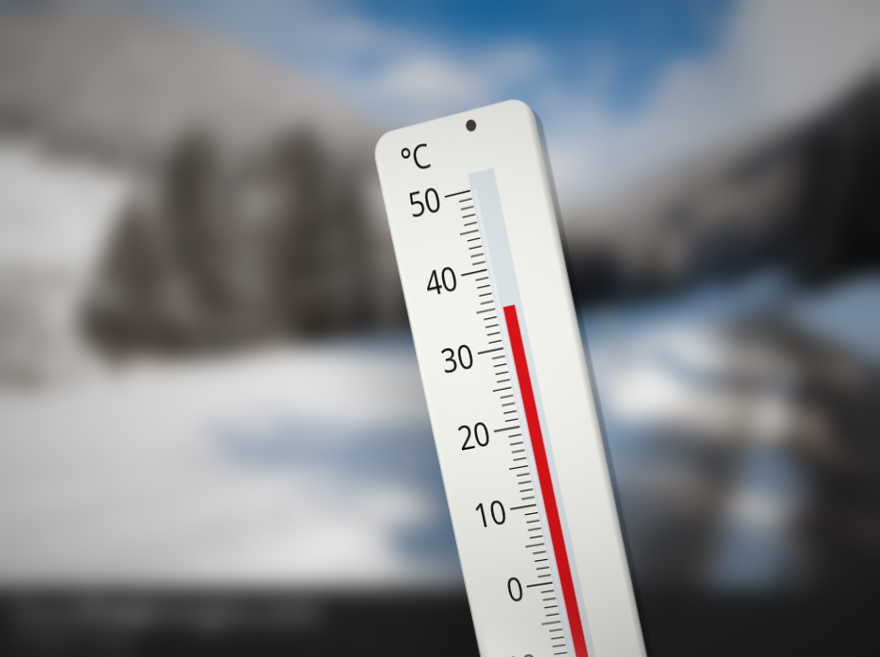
**35** °C
